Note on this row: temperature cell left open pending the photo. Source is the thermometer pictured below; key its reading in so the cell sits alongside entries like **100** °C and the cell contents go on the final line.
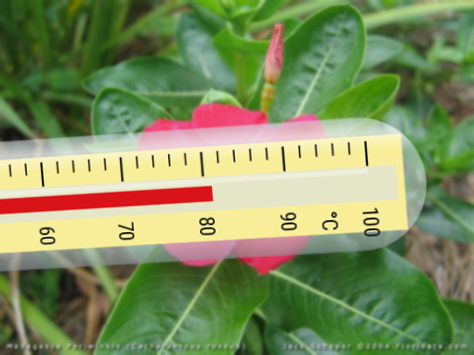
**81** °C
